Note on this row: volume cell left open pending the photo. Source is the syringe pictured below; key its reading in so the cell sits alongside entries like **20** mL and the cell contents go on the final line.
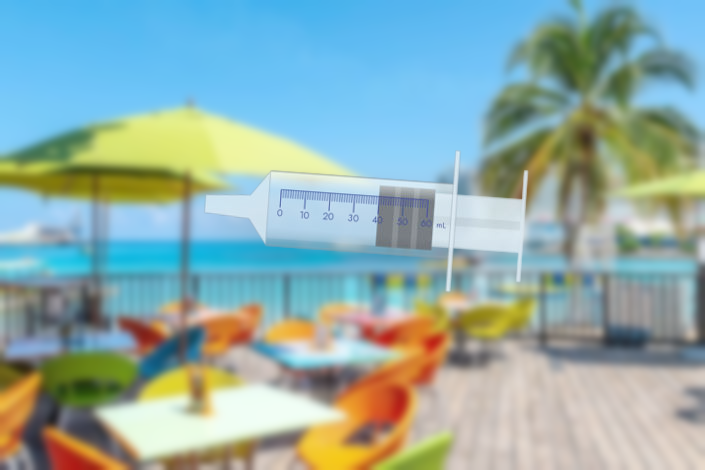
**40** mL
